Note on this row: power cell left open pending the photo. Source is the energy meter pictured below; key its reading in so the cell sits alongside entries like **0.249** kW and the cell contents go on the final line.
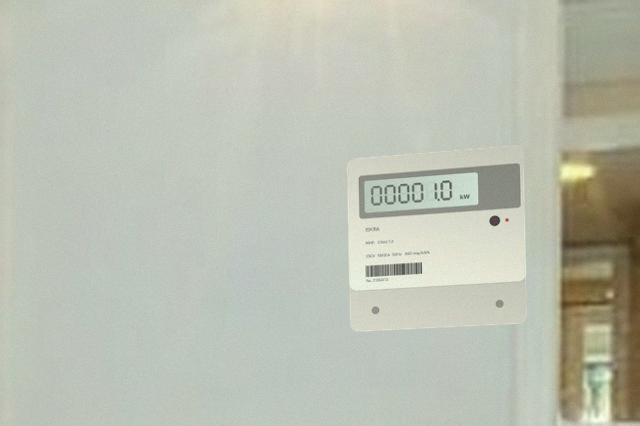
**1.0** kW
